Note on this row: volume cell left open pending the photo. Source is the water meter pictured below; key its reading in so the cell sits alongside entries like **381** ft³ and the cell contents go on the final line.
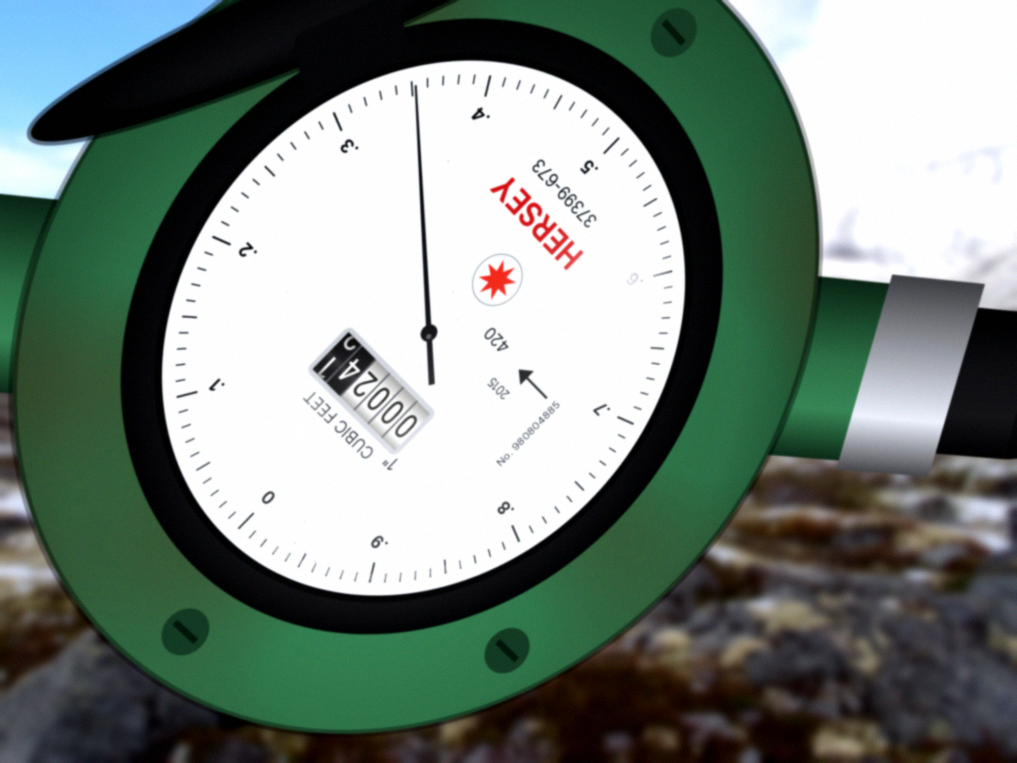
**241.35** ft³
